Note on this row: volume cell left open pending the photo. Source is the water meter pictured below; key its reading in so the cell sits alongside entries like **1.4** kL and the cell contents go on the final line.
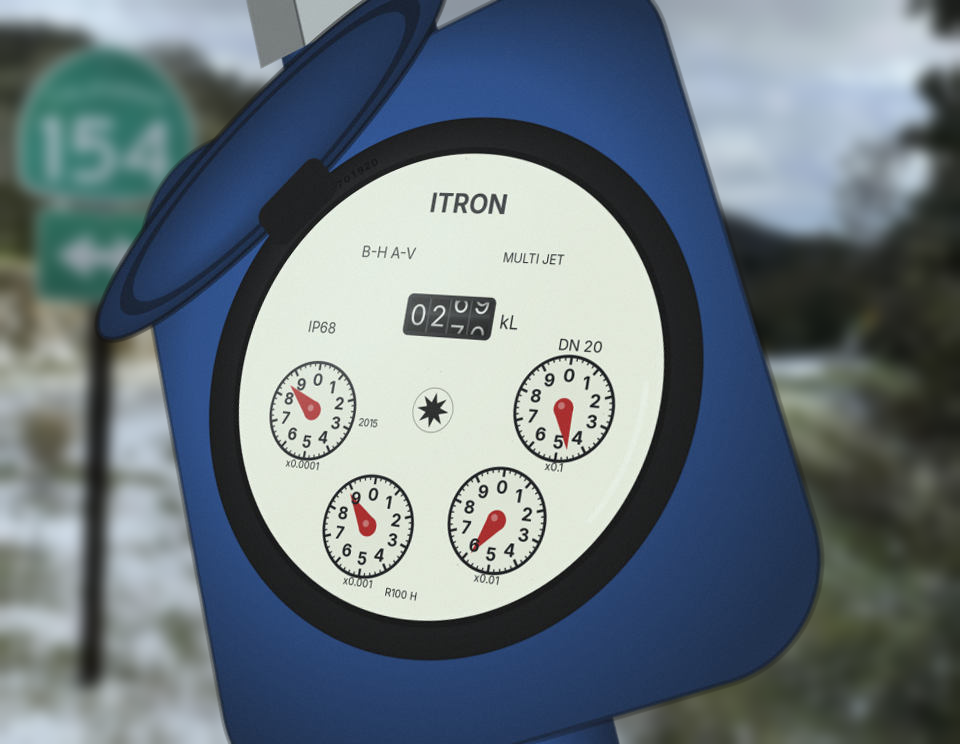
**269.4588** kL
